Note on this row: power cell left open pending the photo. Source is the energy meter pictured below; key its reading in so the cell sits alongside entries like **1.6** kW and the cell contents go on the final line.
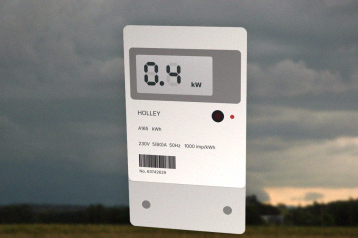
**0.4** kW
